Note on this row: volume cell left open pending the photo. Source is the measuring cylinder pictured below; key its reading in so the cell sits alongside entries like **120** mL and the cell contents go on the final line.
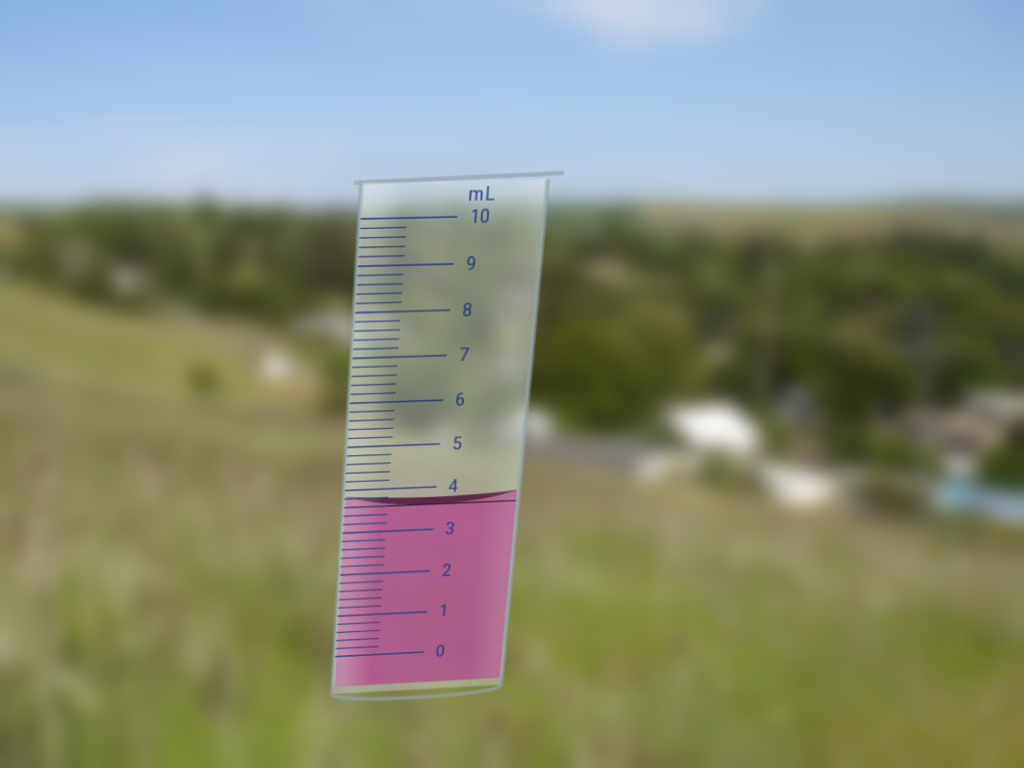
**3.6** mL
